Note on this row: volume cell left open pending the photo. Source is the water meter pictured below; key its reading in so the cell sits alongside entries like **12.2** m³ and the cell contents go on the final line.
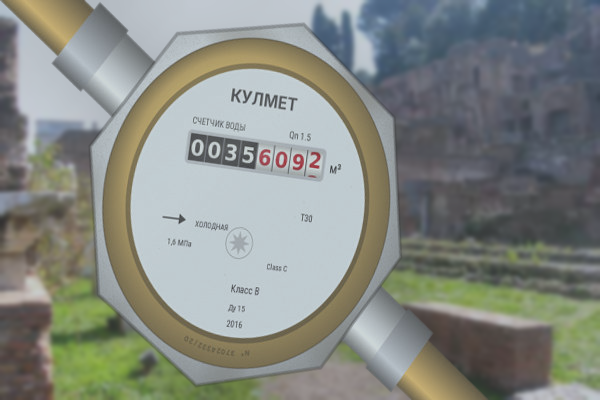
**35.6092** m³
